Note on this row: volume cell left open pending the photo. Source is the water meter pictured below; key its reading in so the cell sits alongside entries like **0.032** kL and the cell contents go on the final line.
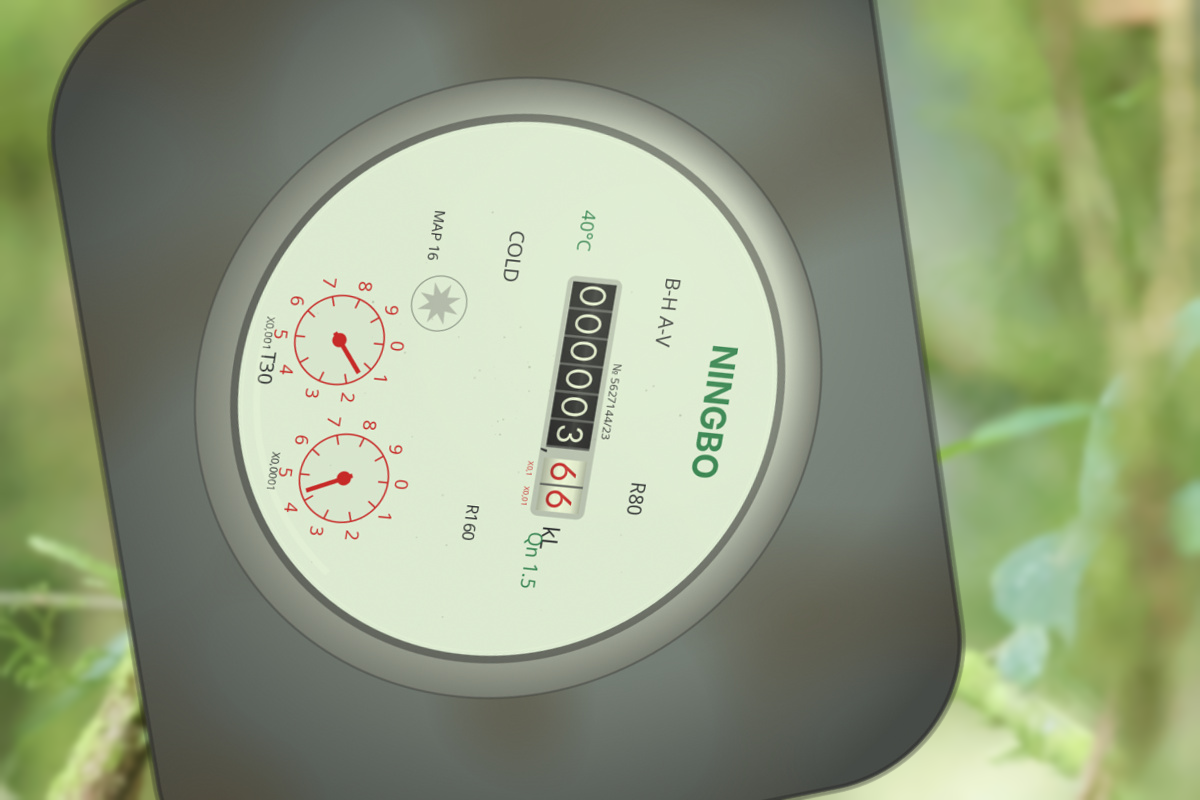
**3.6614** kL
